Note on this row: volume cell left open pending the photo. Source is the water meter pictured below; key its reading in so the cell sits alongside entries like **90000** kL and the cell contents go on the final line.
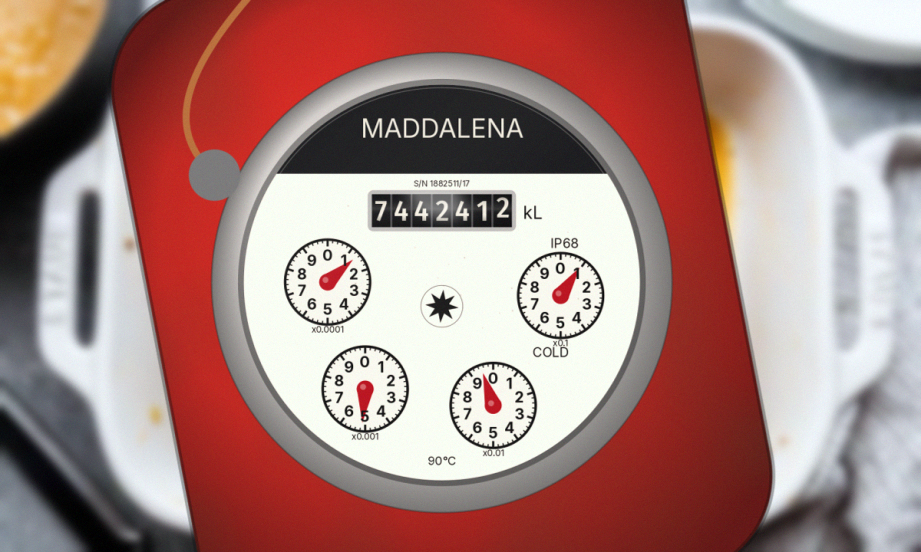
**7442412.0951** kL
